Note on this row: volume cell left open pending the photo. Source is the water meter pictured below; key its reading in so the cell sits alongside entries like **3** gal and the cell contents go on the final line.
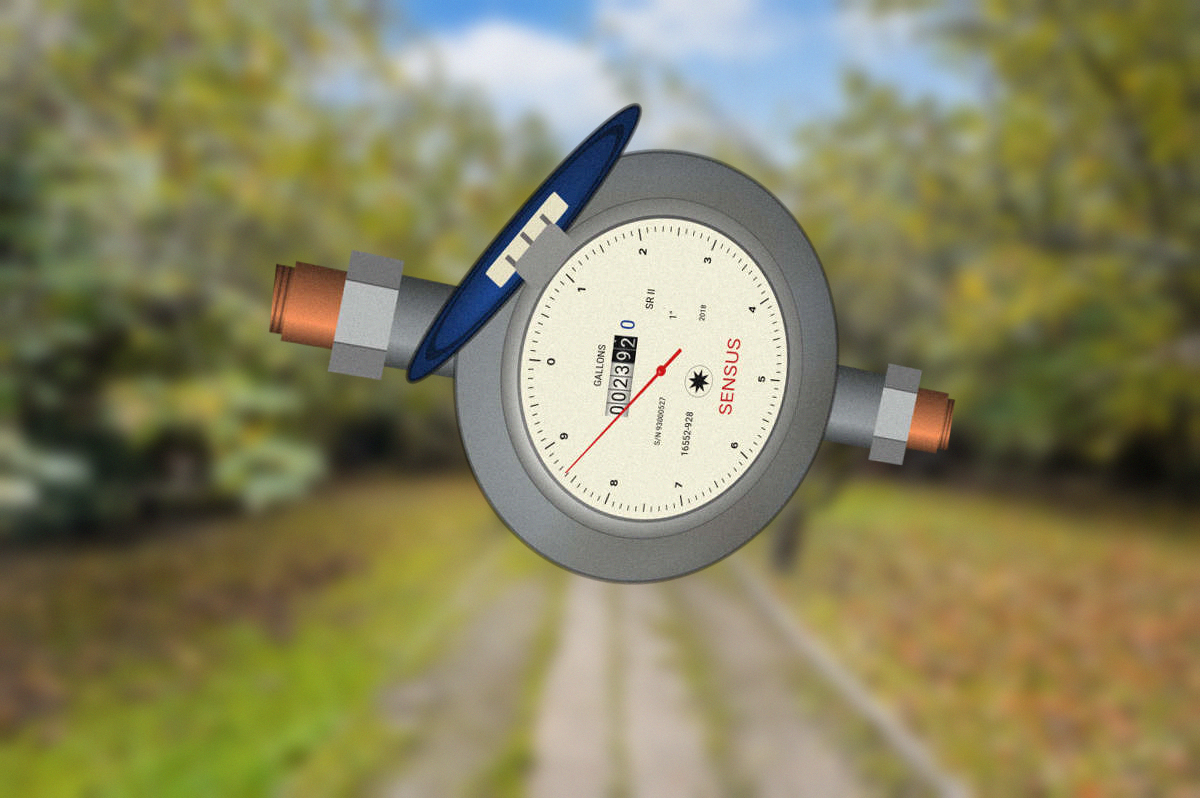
**23918.6** gal
